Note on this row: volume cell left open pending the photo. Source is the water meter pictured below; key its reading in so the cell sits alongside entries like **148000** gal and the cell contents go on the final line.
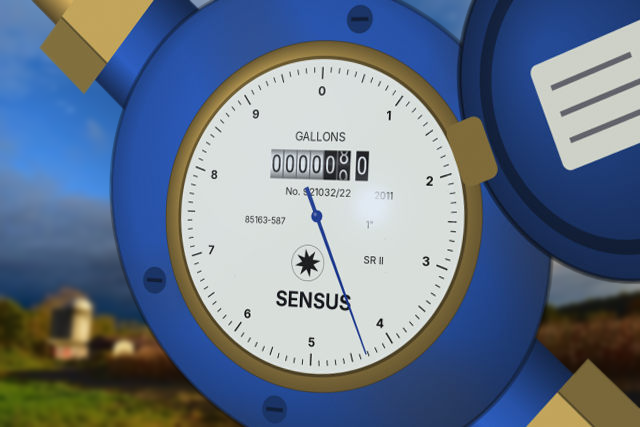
**84.3** gal
